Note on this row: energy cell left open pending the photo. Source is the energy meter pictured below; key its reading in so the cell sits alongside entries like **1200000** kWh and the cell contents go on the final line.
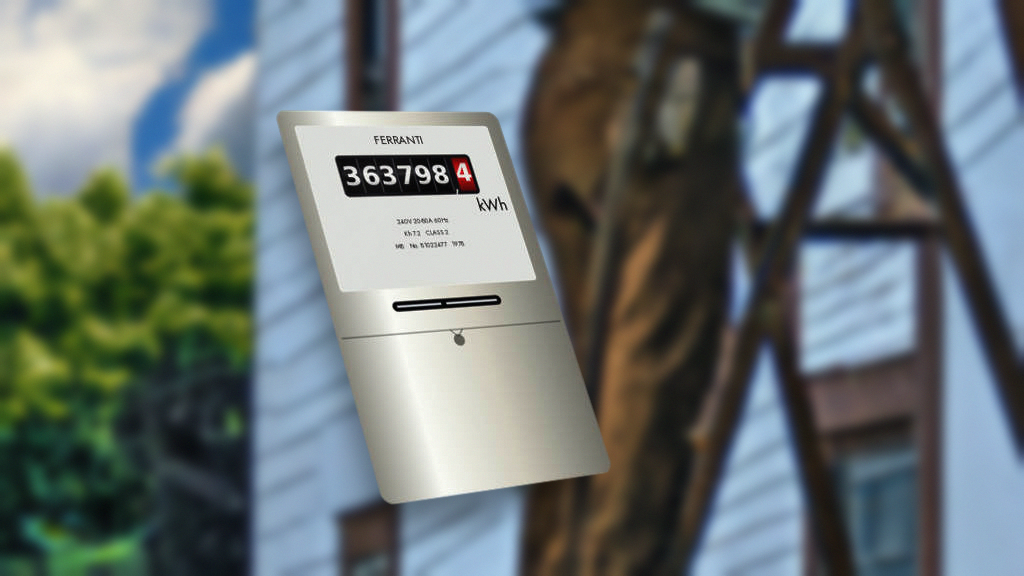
**363798.4** kWh
